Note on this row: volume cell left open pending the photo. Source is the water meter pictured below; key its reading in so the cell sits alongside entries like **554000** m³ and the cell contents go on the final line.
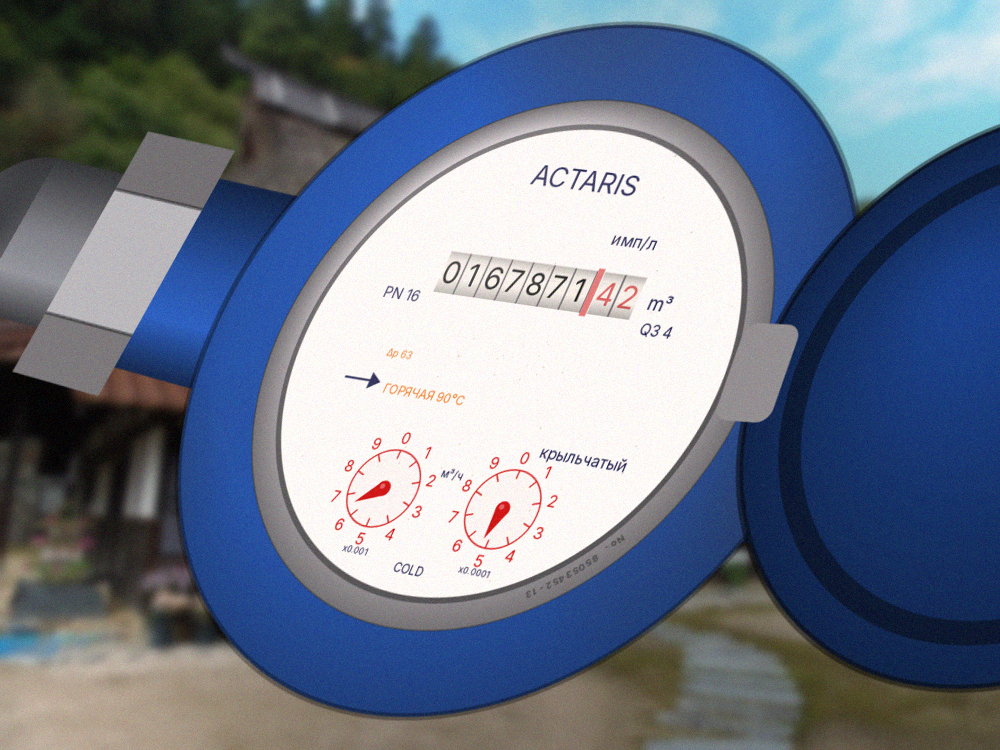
**167871.4265** m³
